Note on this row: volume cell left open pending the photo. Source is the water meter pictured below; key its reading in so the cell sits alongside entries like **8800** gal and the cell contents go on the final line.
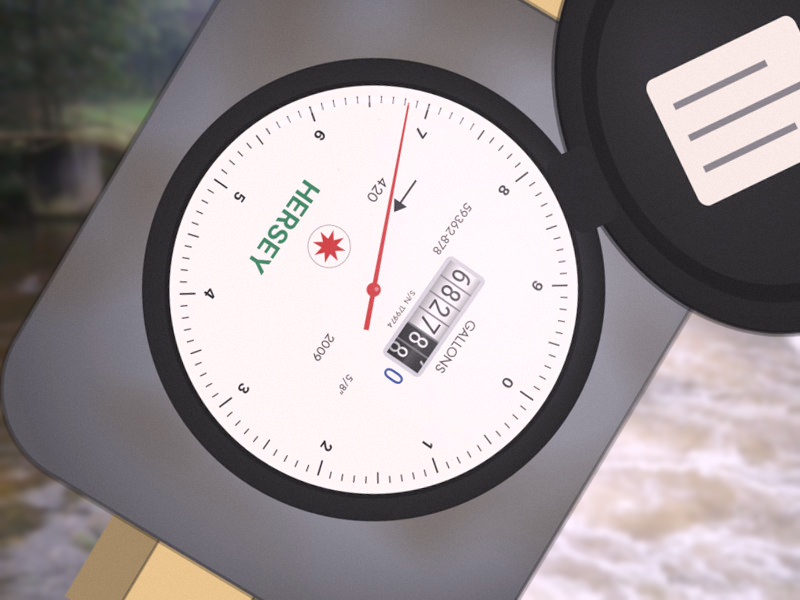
**6827876.8** gal
